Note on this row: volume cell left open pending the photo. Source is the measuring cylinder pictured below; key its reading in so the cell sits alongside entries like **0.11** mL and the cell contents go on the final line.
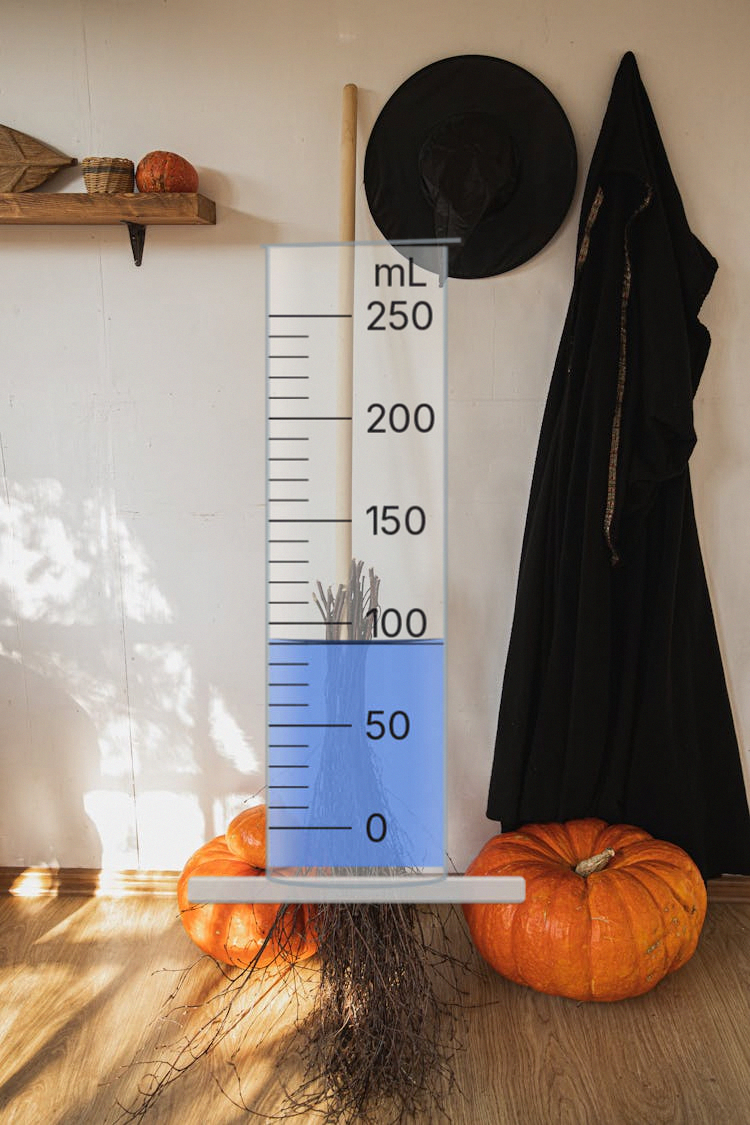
**90** mL
